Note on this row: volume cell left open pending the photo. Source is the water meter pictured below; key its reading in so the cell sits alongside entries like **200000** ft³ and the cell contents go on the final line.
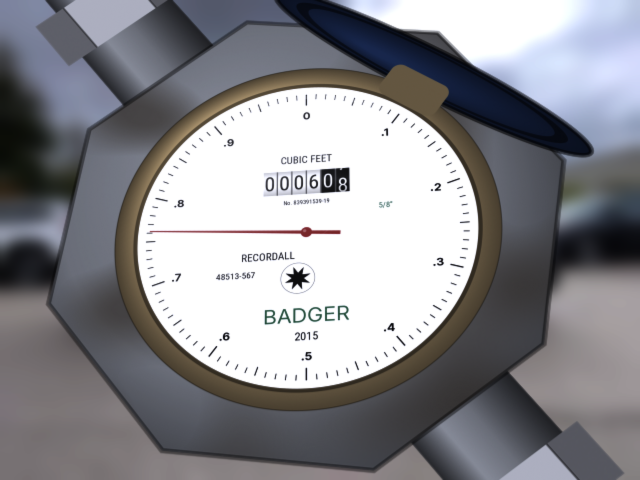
**607.76** ft³
